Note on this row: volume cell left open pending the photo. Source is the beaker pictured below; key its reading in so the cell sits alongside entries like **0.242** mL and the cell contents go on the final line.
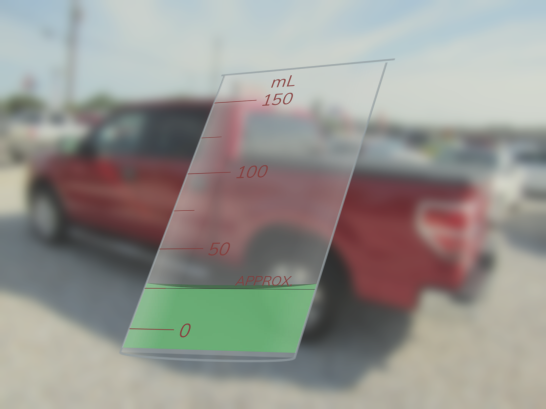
**25** mL
